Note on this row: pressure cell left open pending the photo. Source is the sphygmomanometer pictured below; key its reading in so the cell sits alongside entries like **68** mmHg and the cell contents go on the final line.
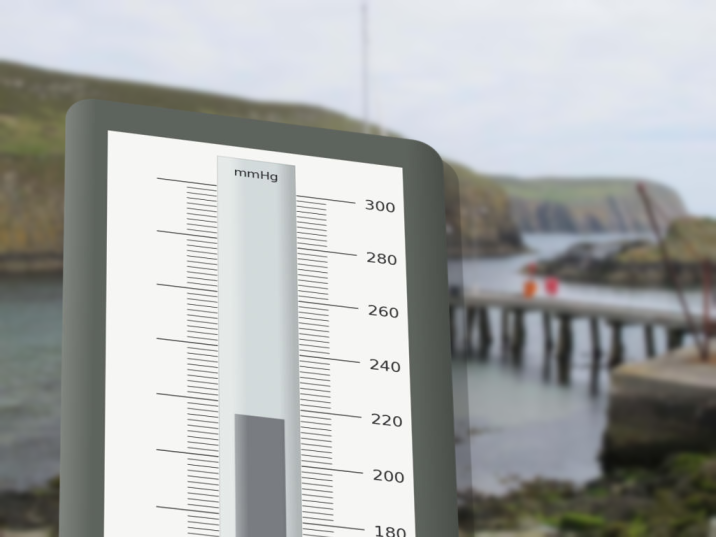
**216** mmHg
